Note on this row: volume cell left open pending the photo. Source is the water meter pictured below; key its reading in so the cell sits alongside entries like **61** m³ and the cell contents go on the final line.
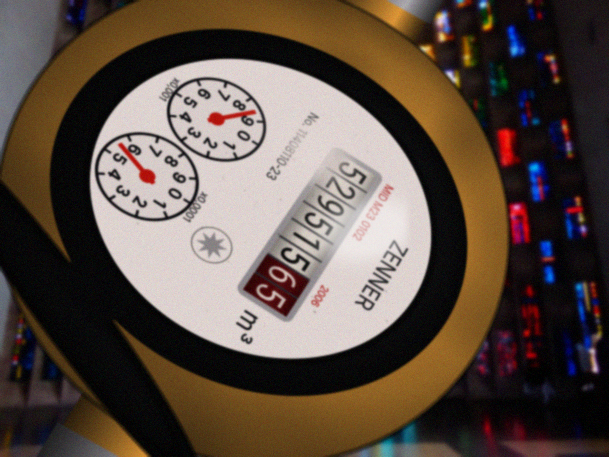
**529515.6585** m³
